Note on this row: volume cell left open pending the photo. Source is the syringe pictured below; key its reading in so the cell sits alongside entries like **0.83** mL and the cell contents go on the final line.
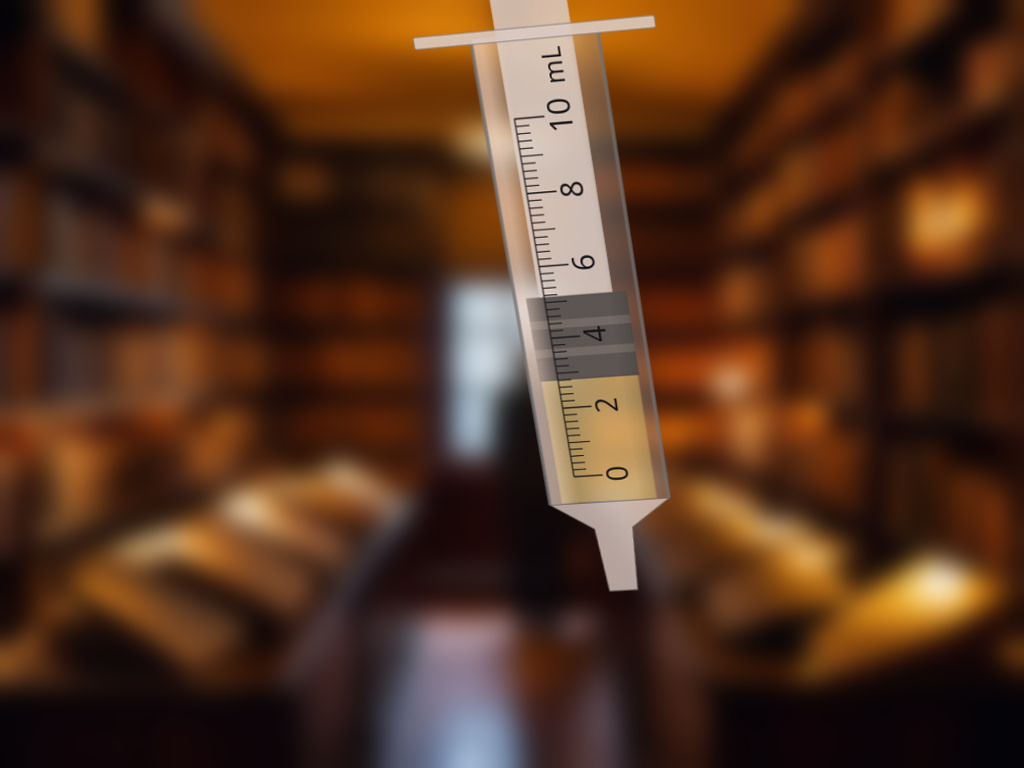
**2.8** mL
